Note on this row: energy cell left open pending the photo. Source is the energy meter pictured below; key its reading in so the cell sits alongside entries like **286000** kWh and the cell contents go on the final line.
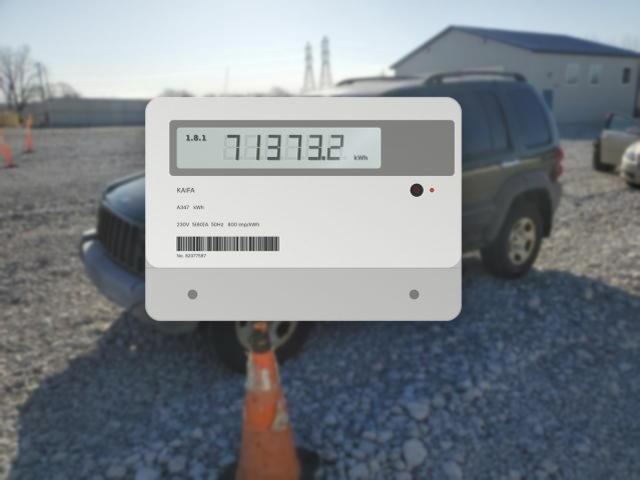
**71373.2** kWh
